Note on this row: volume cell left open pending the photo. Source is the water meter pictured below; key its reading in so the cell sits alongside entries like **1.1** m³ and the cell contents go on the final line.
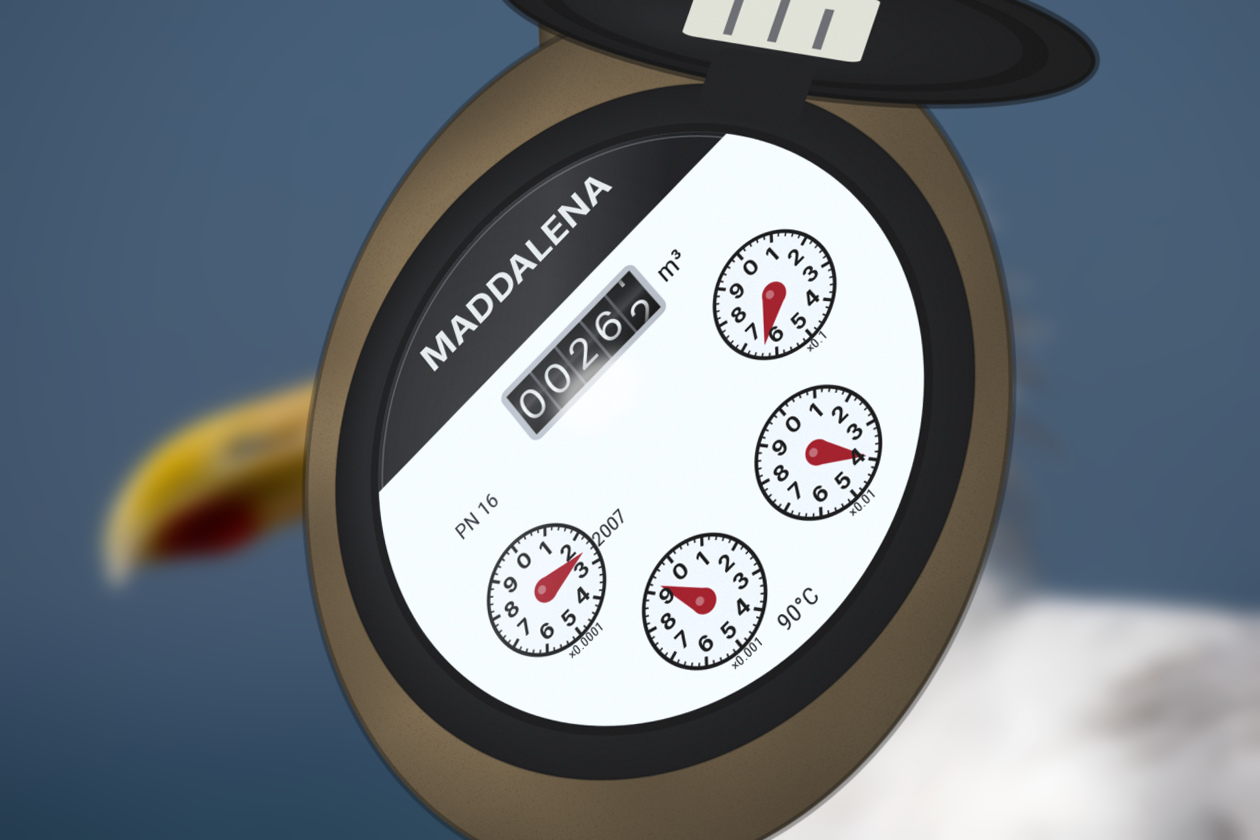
**261.6392** m³
